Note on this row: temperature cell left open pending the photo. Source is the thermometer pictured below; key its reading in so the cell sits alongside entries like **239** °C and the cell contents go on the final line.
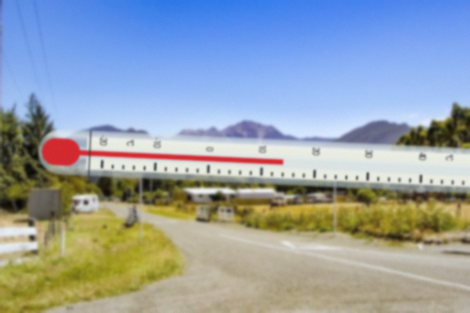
**14** °C
